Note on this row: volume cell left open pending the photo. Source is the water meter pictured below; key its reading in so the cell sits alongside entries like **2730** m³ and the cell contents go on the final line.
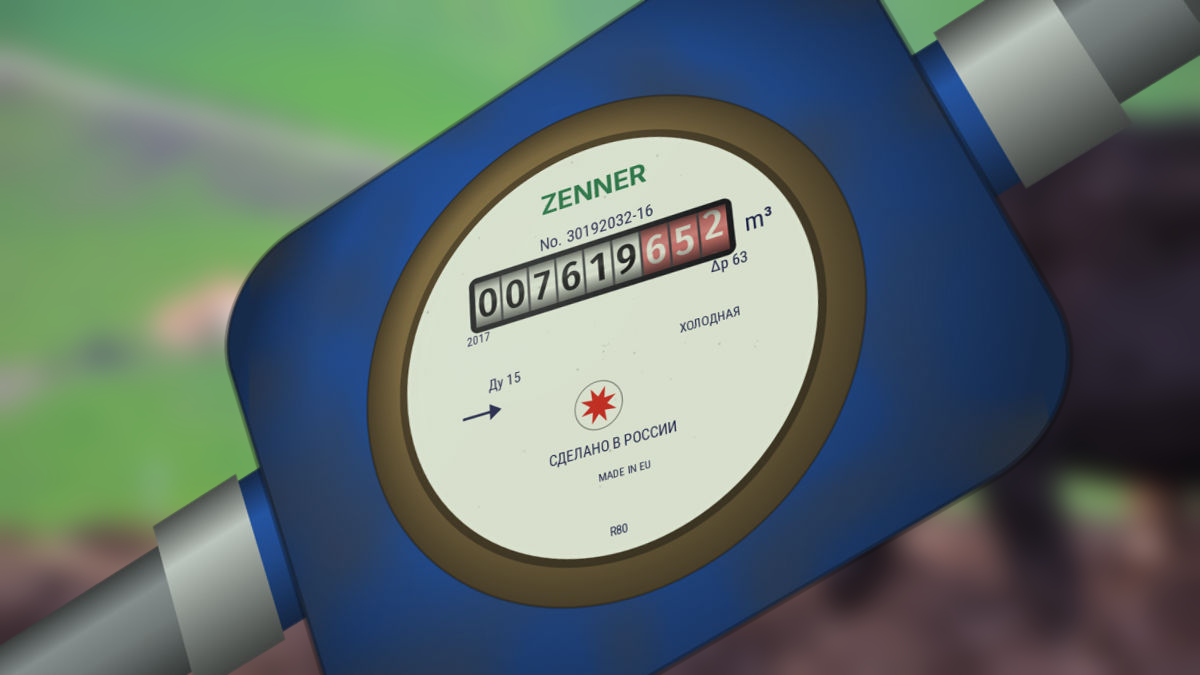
**7619.652** m³
